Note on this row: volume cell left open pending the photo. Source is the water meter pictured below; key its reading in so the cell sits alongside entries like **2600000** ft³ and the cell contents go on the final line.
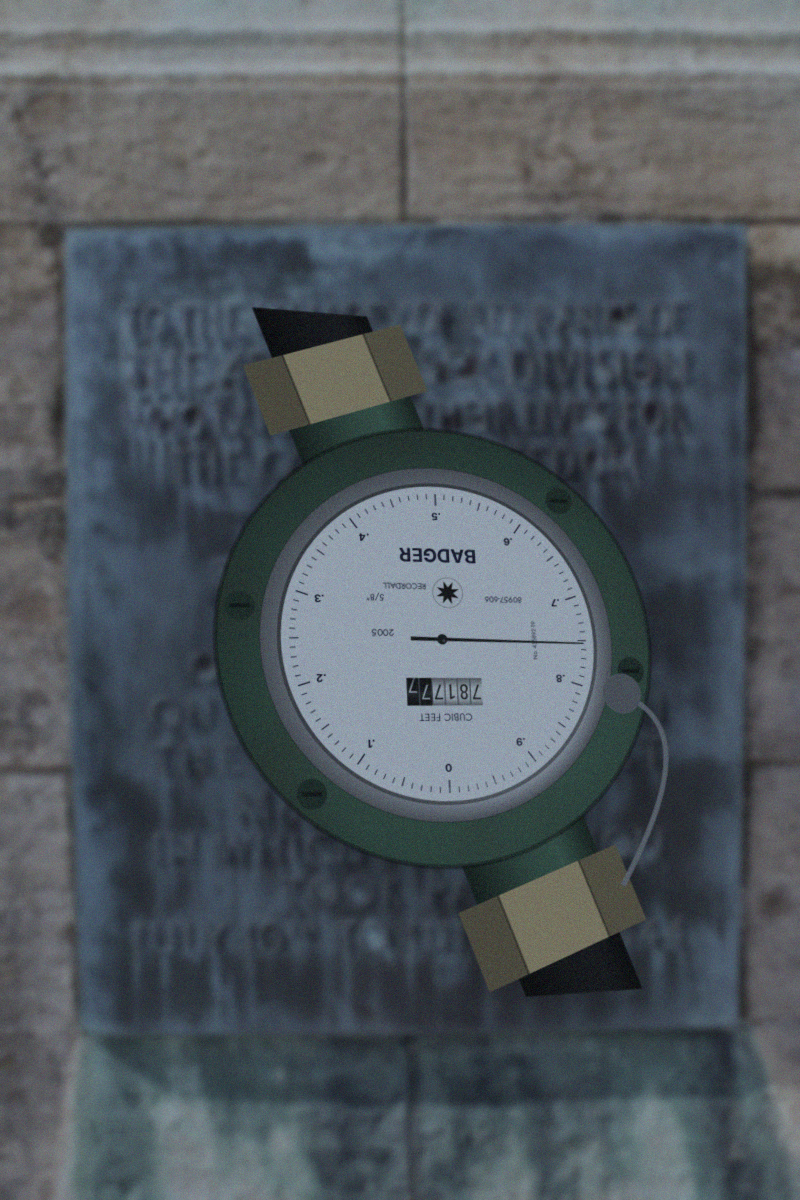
**781776.75** ft³
